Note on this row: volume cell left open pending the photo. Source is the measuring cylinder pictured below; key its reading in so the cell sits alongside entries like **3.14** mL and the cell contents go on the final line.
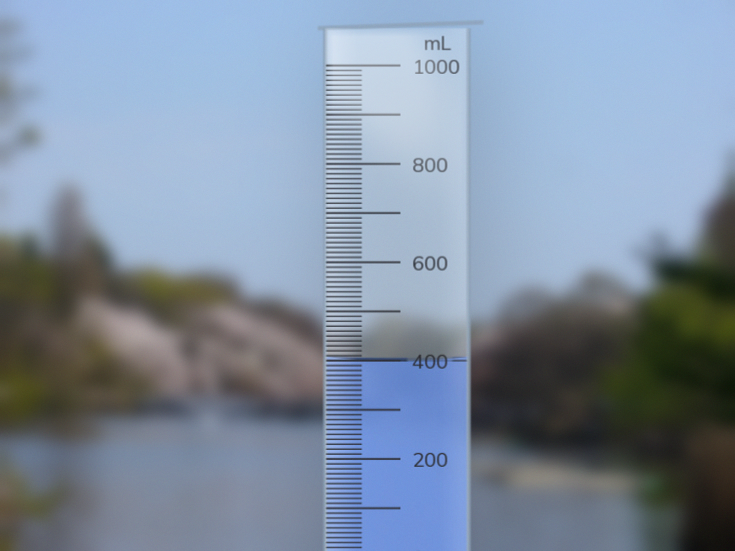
**400** mL
